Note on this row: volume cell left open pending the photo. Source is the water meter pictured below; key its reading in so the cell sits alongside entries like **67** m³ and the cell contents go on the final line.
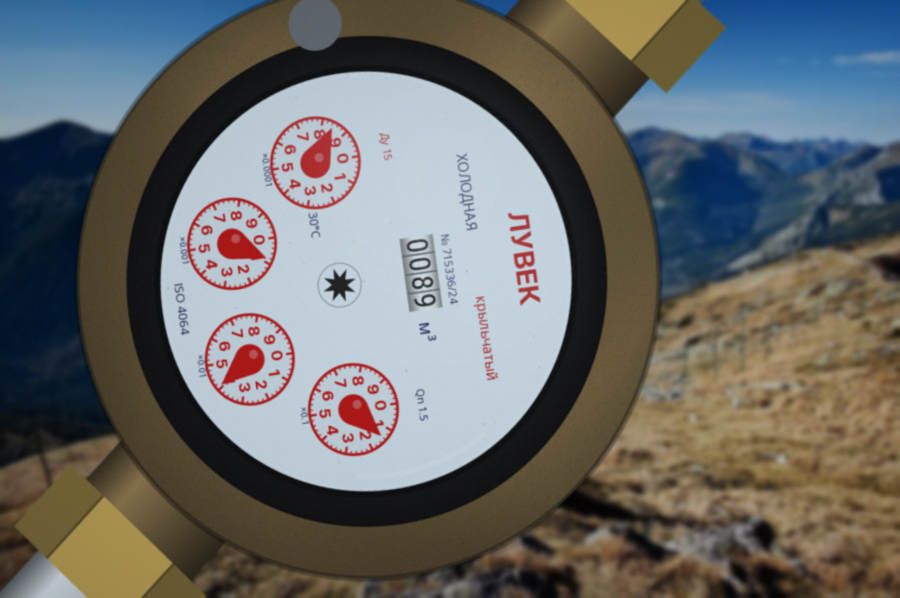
**89.1408** m³
